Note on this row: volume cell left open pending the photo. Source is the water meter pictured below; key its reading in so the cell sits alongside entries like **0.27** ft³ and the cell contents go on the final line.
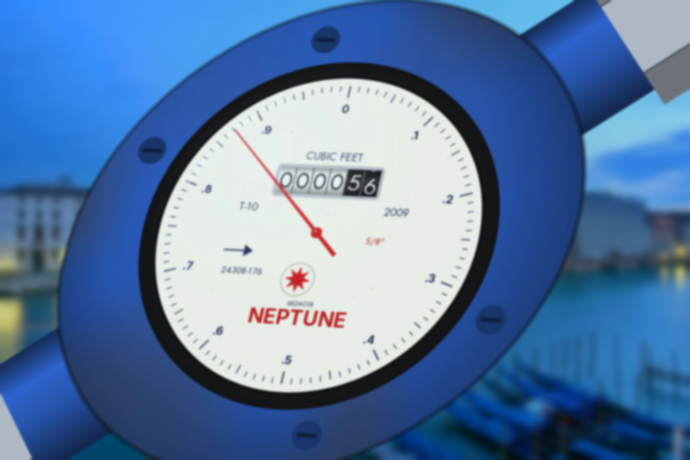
**55.87** ft³
